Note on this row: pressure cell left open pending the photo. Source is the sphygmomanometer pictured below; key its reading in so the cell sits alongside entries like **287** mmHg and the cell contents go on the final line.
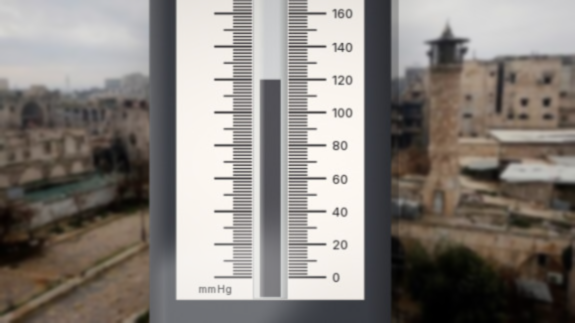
**120** mmHg
